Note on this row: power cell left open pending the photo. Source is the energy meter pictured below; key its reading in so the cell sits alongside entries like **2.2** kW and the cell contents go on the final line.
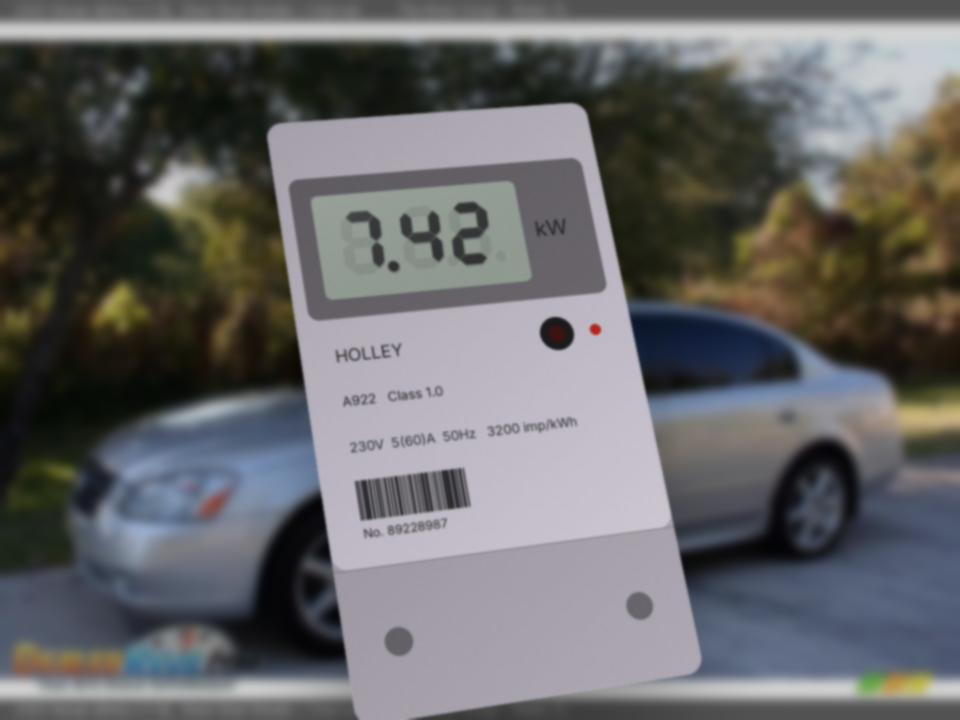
**7.42** kW
